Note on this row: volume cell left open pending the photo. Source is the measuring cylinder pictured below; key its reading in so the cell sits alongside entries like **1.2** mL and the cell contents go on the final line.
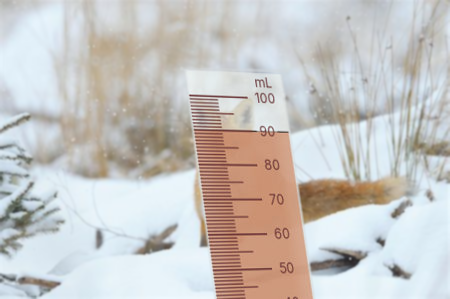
**90** mL
